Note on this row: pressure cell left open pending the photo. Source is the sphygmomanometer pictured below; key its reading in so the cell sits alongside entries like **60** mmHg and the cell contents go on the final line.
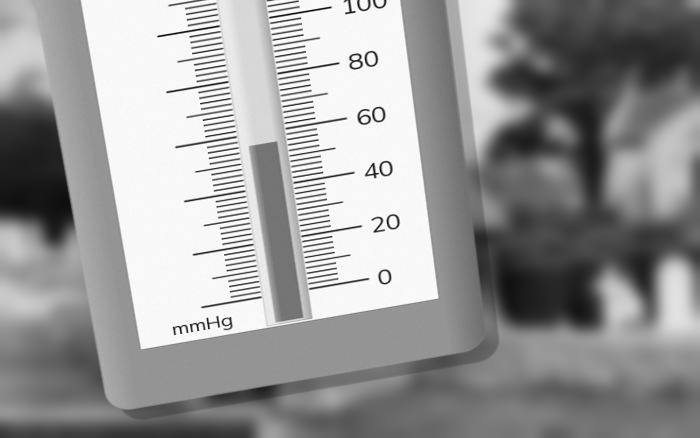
**56** mmHg
